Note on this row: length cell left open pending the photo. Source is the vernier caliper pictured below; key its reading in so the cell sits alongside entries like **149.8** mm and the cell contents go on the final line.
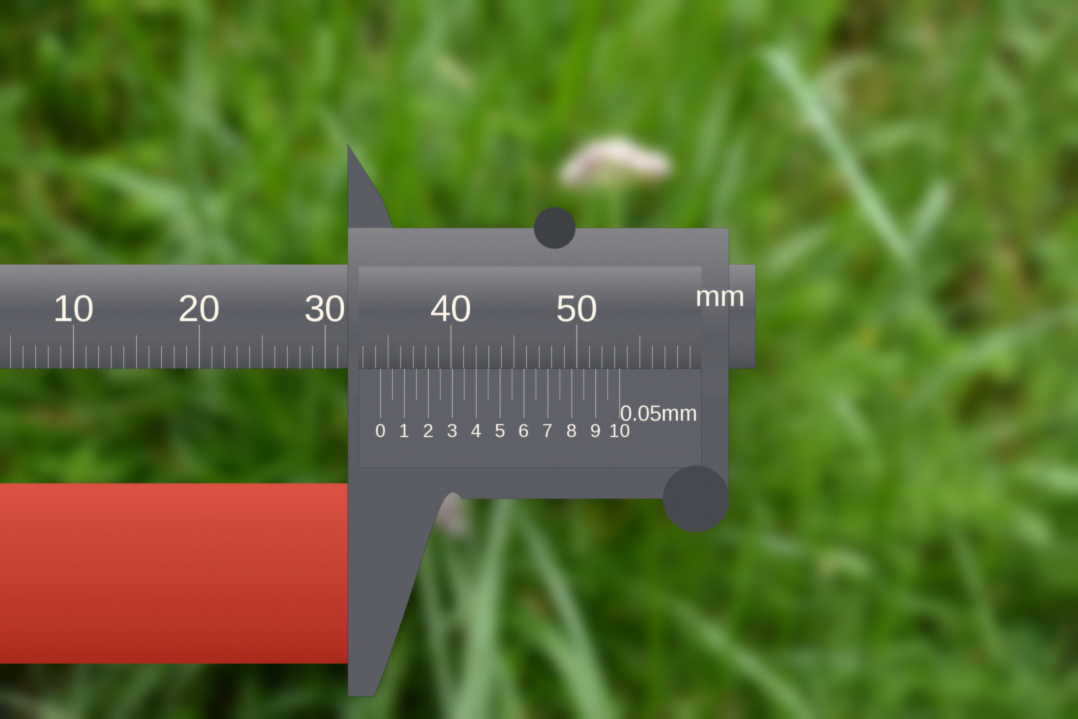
**34.4** mm
